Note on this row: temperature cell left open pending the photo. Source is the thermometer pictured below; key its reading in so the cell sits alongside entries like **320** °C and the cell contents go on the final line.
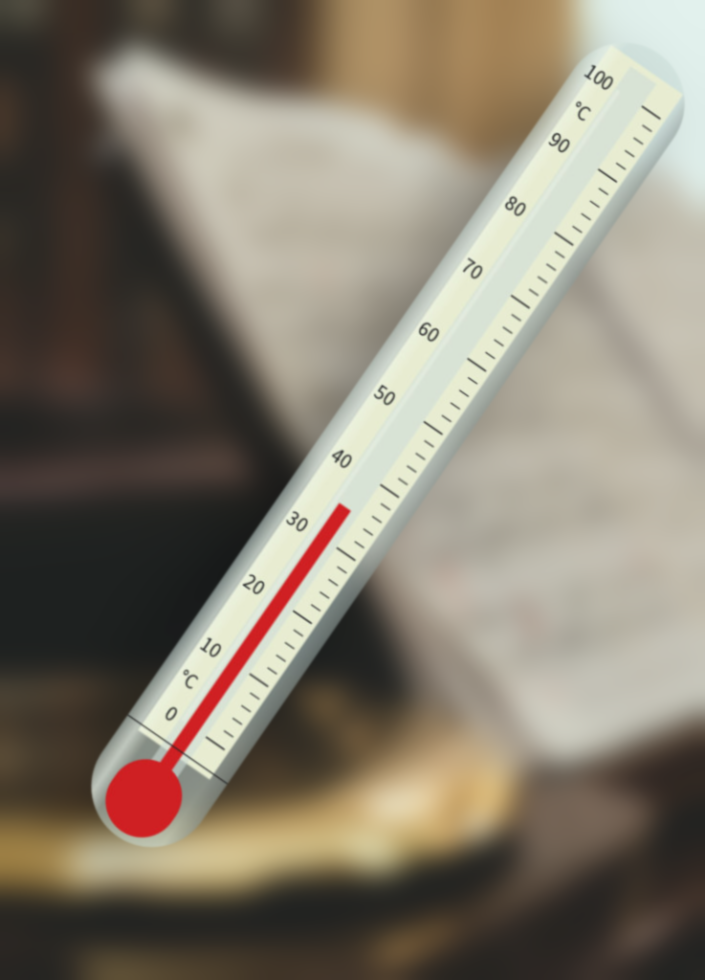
**35** °C
